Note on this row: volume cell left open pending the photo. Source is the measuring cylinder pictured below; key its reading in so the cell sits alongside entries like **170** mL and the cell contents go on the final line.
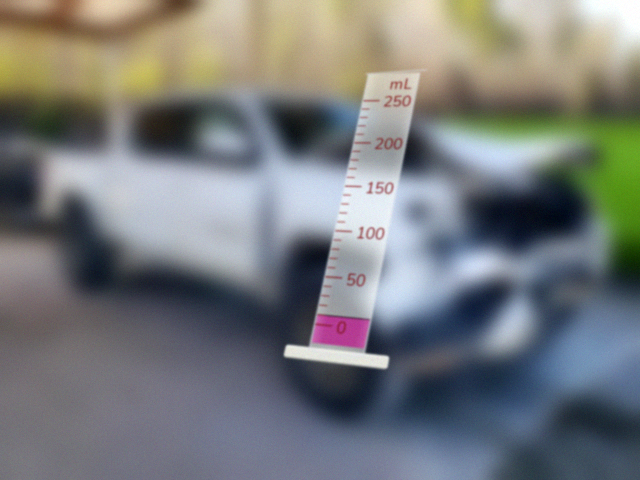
**10** mL
